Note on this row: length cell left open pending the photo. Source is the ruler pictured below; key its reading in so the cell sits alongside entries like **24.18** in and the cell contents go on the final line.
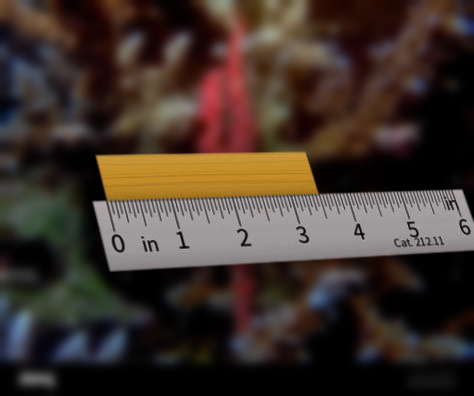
**3.5** in
